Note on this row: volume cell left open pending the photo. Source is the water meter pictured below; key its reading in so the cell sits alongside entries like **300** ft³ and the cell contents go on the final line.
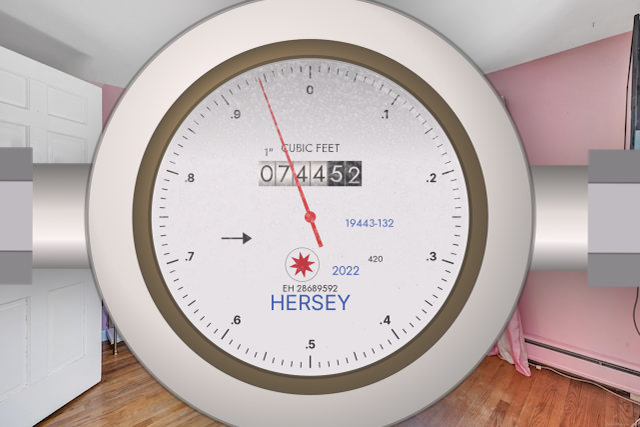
**74451.94** ft³
